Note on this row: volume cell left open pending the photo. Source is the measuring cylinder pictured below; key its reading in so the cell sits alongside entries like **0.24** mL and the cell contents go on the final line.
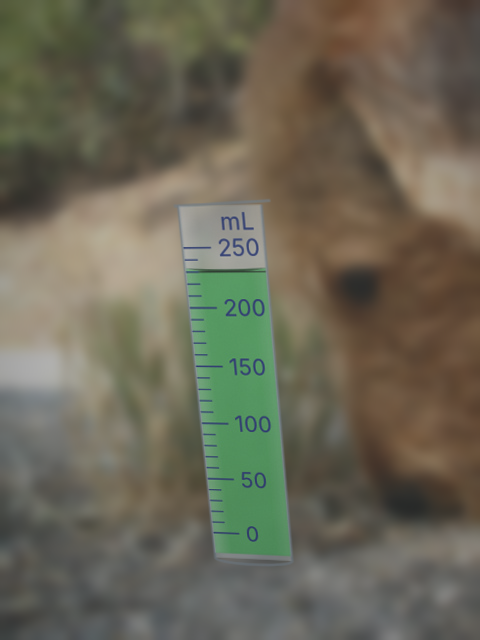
**230** mL
